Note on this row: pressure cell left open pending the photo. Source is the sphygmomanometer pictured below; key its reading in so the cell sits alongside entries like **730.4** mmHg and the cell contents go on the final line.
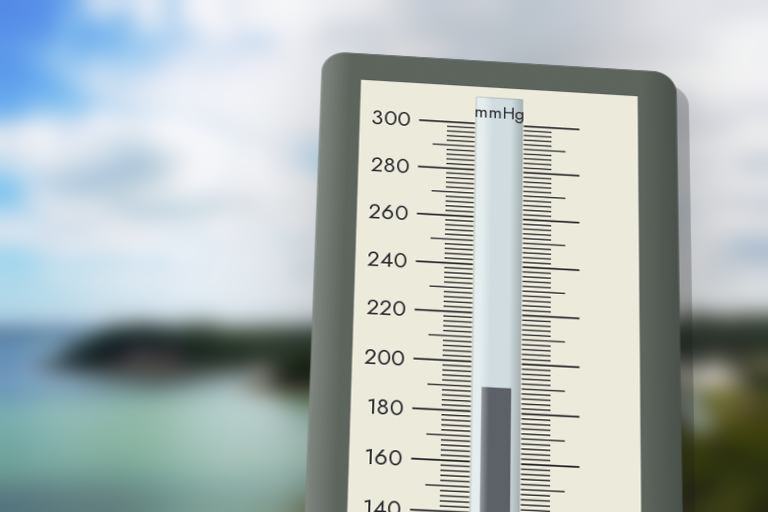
**190** mmHg
